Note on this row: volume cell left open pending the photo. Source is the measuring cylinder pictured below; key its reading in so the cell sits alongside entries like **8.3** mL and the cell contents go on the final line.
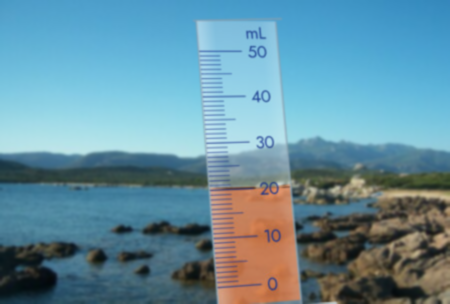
**20** mL
